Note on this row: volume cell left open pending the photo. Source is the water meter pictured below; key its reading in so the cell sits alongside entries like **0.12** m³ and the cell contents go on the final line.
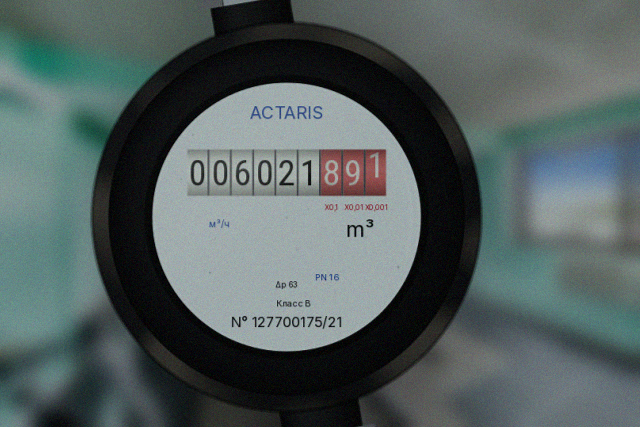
**6021.891** m³
